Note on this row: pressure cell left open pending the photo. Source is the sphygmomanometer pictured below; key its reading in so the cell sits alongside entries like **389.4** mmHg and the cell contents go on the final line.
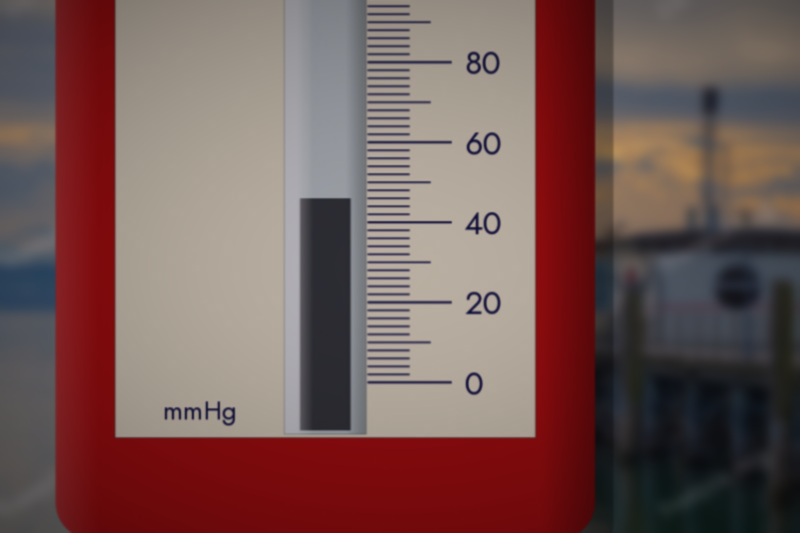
**46** mmHg
